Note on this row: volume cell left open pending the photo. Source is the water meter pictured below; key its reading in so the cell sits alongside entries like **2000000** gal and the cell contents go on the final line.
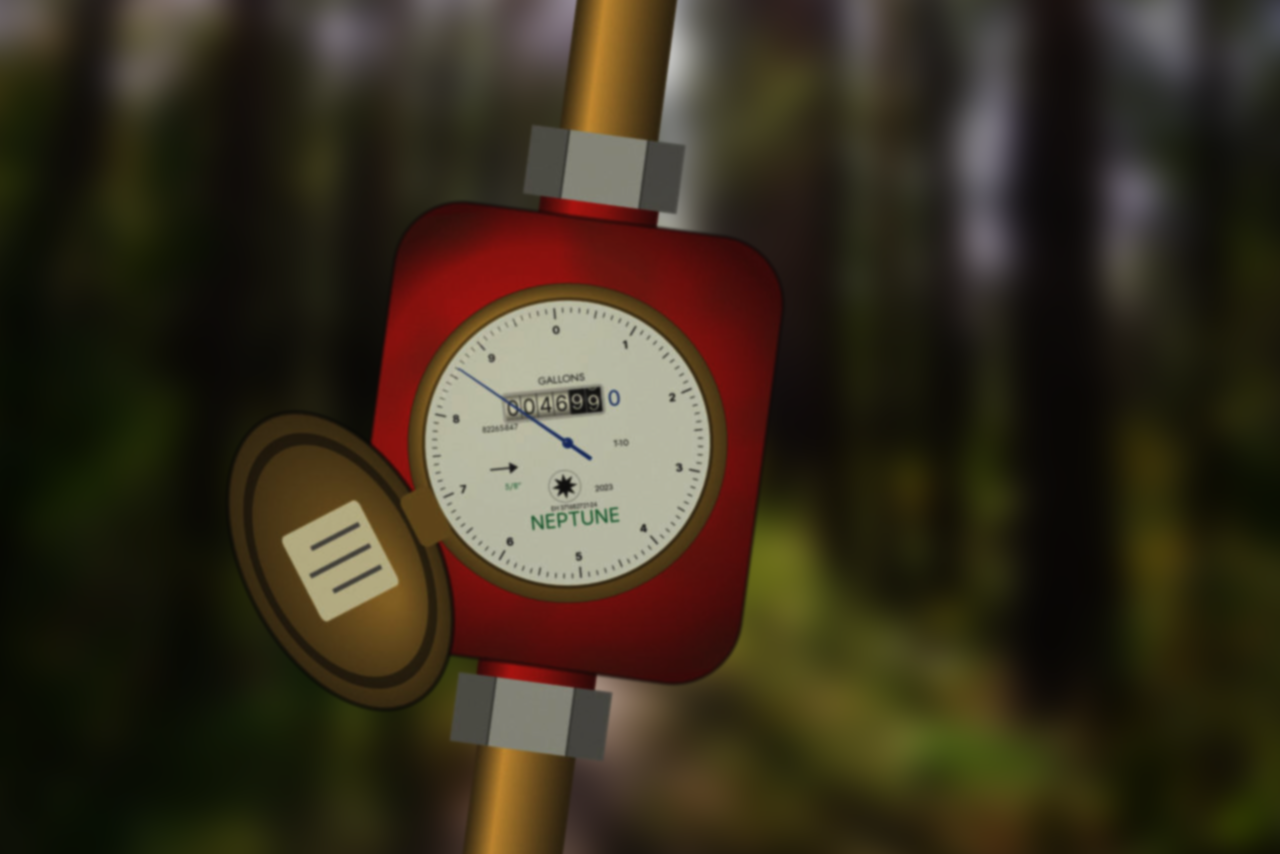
**46988.6** gal
